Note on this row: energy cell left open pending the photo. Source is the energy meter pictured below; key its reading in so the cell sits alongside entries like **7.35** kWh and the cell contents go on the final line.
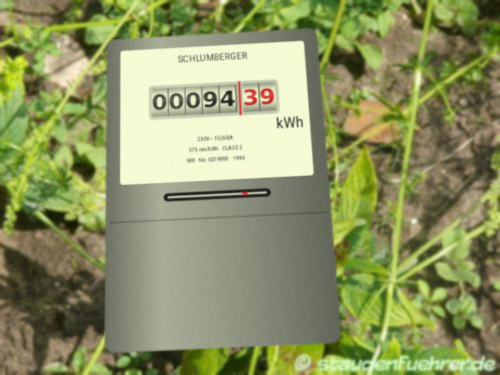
**94.39** kWh
